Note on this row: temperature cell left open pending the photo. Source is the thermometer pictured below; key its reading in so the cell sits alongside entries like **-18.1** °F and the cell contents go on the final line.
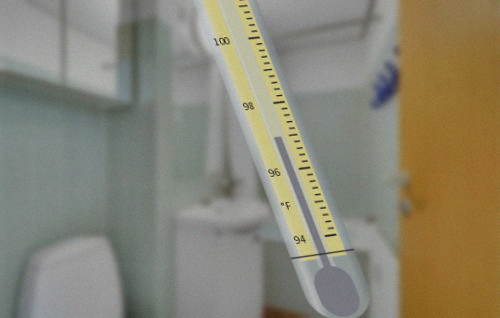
**97** °F
